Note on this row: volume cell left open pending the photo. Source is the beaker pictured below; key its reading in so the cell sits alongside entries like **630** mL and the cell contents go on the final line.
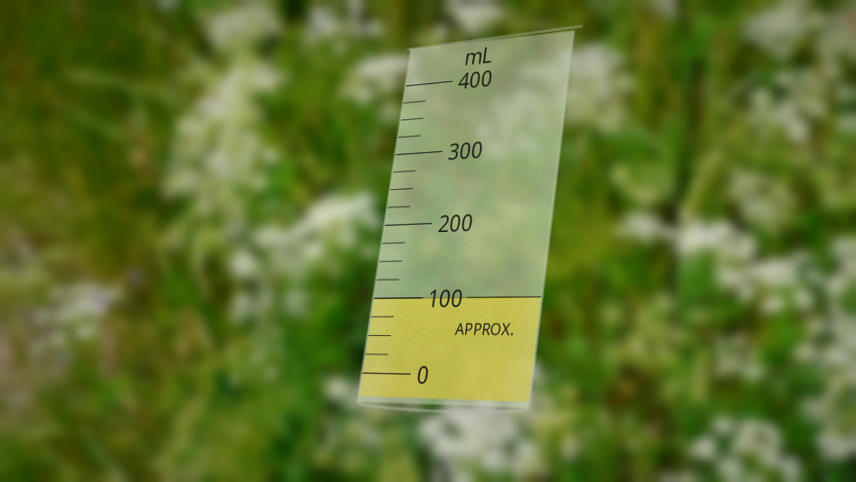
**100** mL
